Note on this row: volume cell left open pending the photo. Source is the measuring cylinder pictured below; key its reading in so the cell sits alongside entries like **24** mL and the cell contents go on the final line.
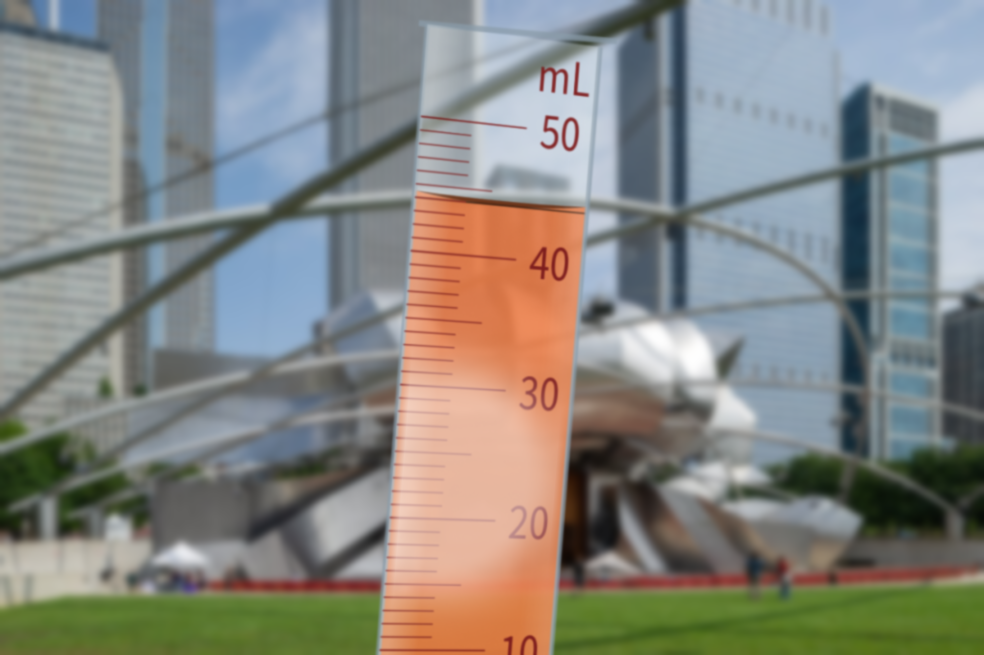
**44** mL
